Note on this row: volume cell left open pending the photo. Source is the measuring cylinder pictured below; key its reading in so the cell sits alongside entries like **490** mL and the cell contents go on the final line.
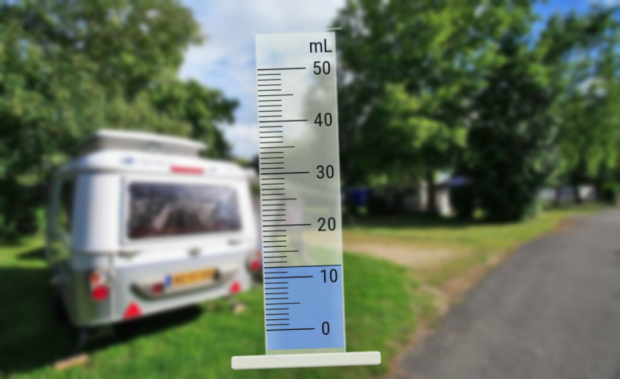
**12** mL
